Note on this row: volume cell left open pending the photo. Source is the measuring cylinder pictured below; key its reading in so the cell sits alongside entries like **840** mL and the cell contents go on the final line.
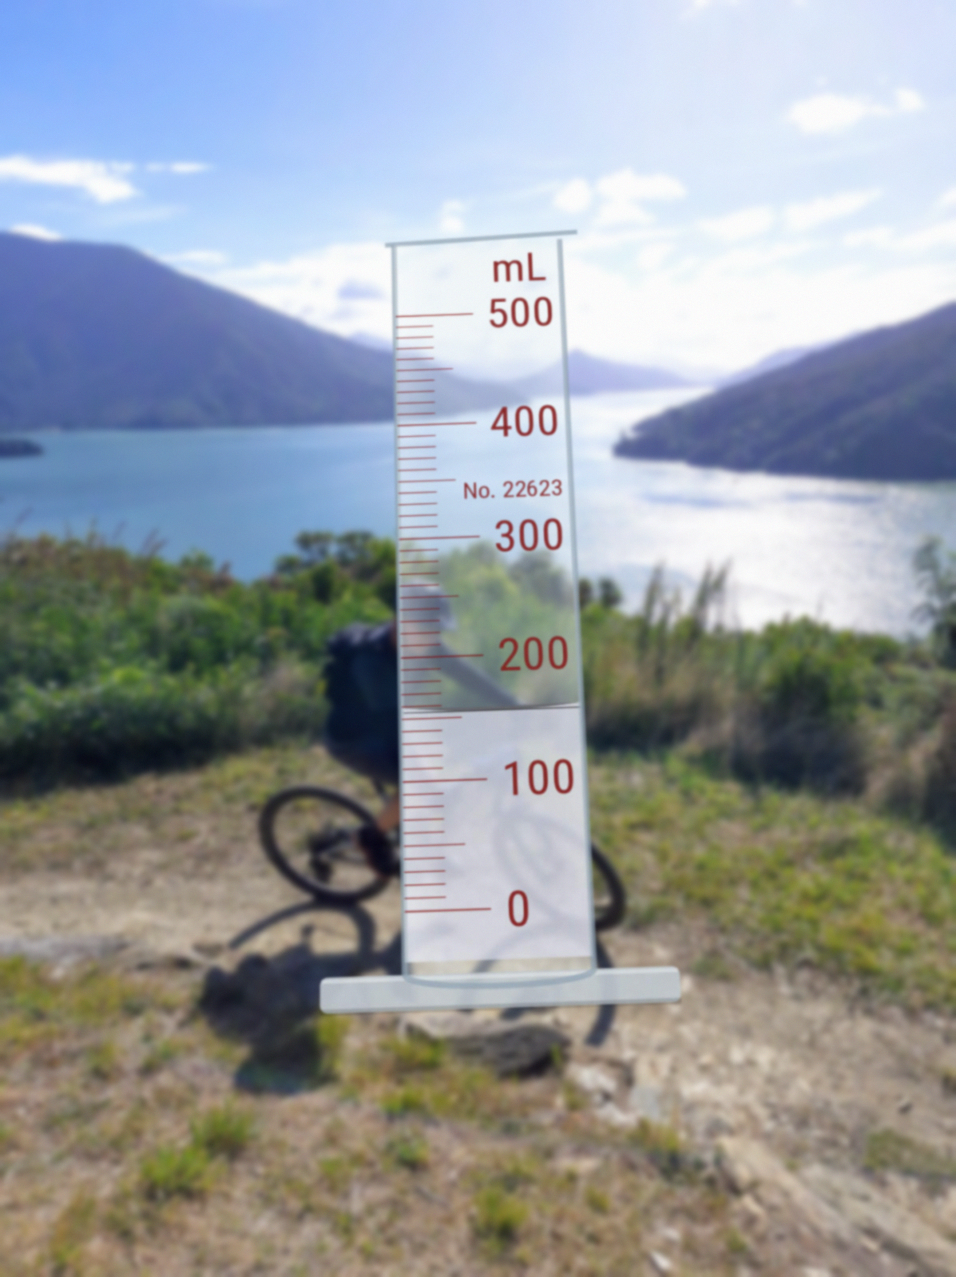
**155** mL
